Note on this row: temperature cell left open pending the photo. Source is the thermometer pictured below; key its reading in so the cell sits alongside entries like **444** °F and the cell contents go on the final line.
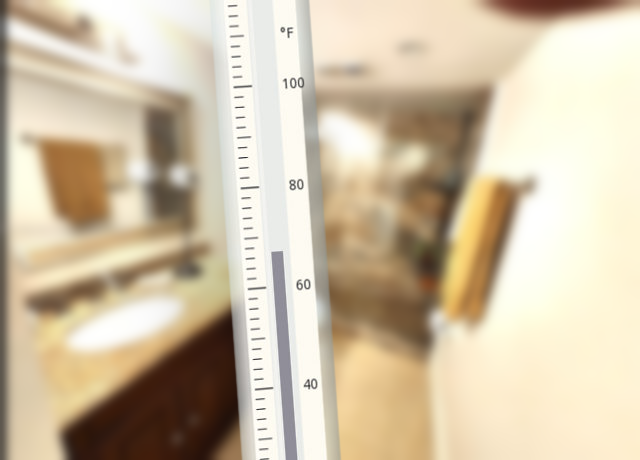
**67** °F
